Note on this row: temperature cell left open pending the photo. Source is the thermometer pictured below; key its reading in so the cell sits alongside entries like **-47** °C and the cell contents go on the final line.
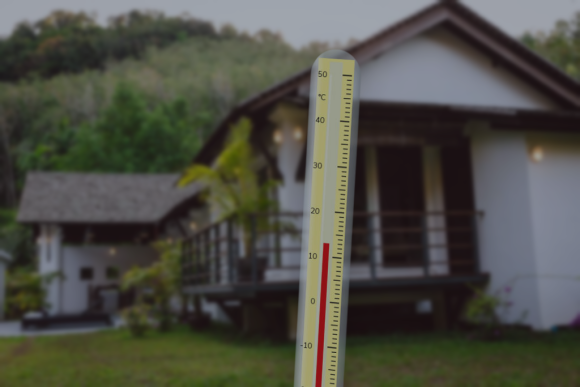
**13** °C
